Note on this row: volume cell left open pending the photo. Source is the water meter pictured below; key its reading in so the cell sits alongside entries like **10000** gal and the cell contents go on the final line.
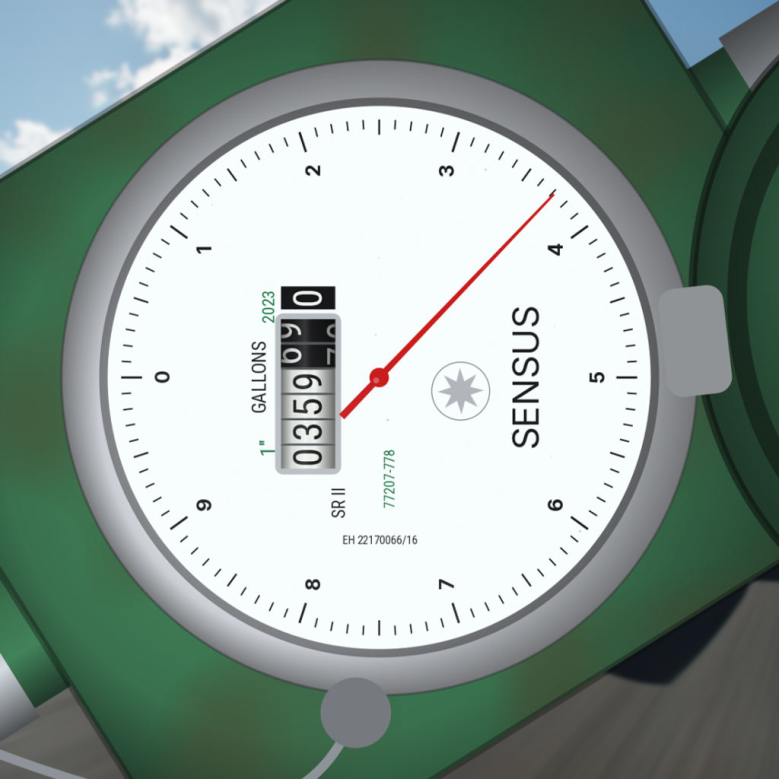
**359693.7** gal
